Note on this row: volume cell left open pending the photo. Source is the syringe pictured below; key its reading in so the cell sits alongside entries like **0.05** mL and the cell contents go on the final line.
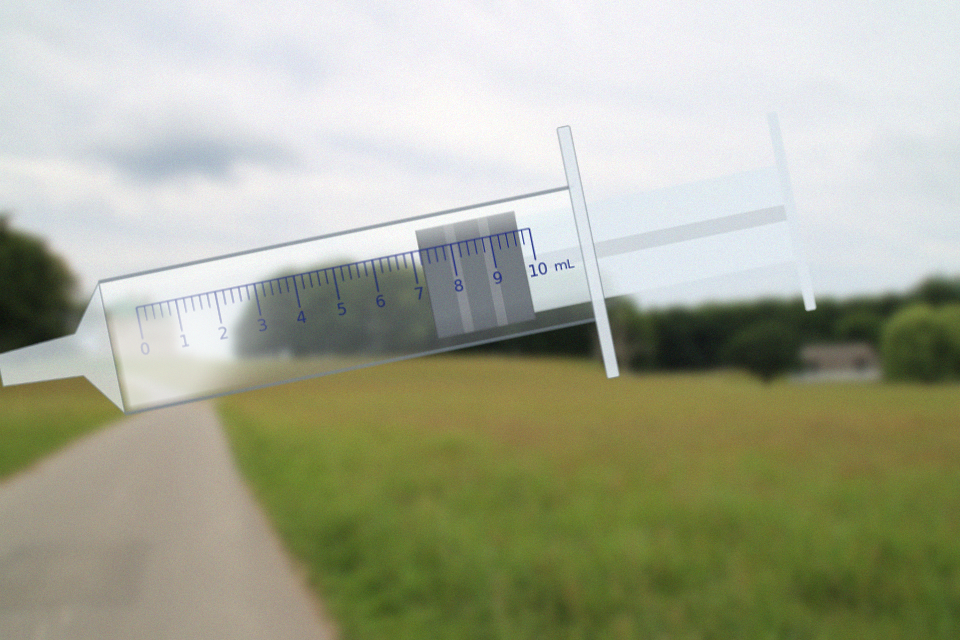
**7.2** mL
